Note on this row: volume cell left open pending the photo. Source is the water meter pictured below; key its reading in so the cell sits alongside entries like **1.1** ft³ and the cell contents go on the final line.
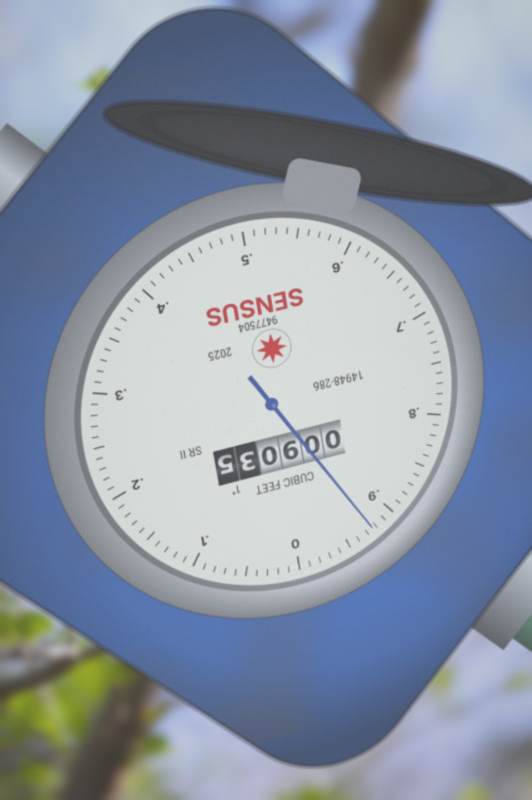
**9034.92** ft³
